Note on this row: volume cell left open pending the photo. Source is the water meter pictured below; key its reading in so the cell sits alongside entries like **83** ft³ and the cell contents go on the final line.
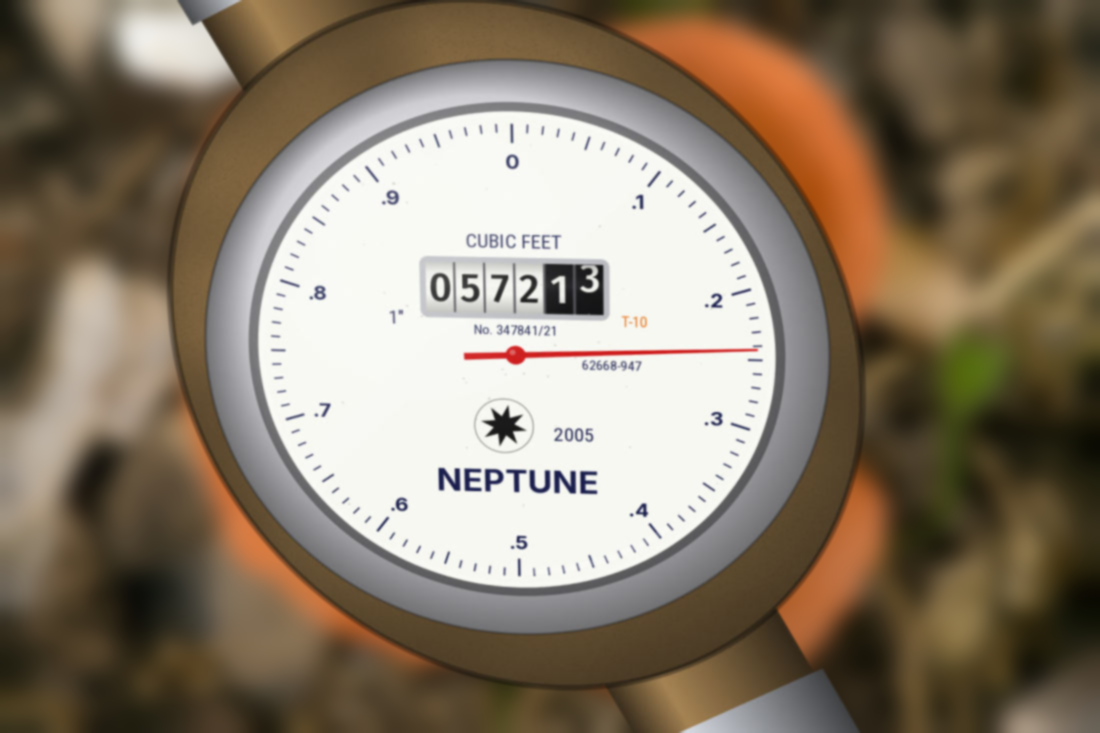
**57213.24** ft³
